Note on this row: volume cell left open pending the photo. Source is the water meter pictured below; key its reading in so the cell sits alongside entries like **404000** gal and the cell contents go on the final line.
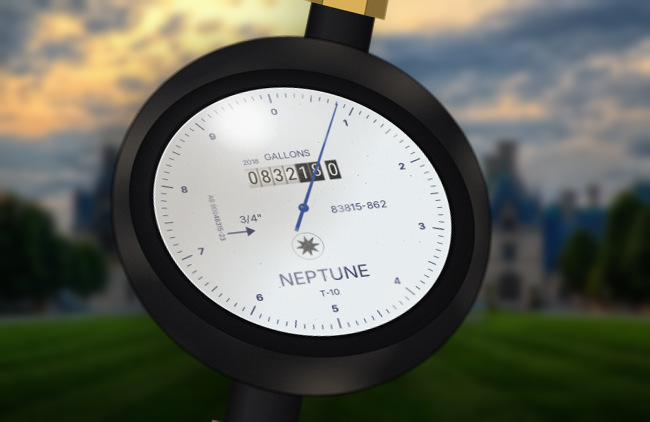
**832180.8** gal
